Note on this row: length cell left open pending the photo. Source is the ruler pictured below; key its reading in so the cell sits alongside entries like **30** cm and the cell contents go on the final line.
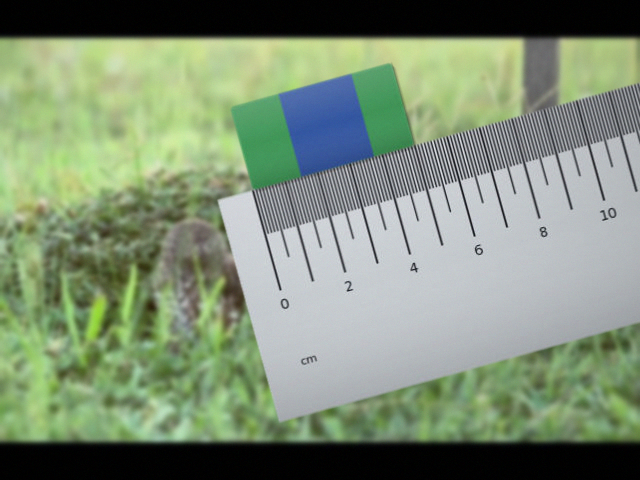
**5** cm
